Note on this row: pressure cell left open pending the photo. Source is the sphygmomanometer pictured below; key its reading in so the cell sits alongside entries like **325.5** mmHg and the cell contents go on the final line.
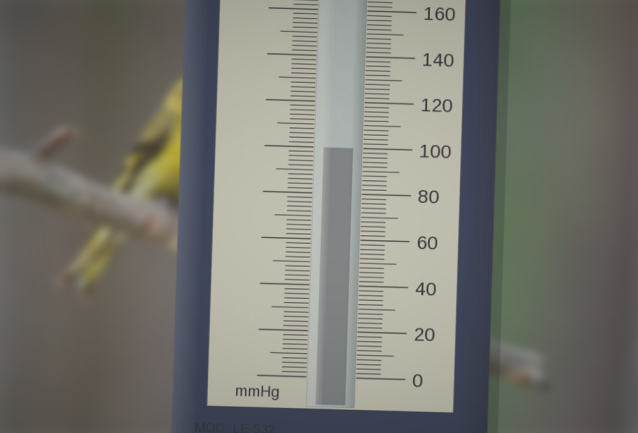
**100** mmHg
